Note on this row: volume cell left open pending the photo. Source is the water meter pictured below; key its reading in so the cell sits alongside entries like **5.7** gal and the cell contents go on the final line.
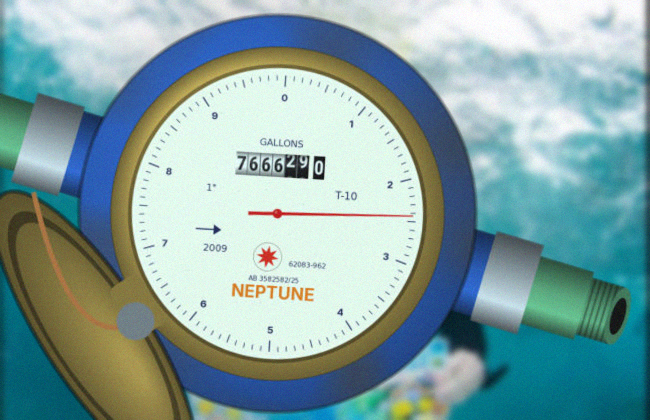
**7666292.4** gal
